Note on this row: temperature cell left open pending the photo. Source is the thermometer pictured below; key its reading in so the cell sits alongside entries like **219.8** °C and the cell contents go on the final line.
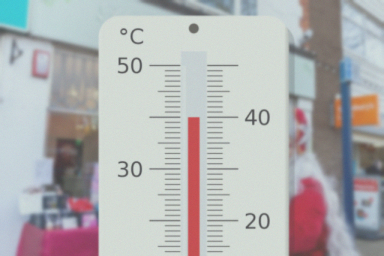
**40** °C
